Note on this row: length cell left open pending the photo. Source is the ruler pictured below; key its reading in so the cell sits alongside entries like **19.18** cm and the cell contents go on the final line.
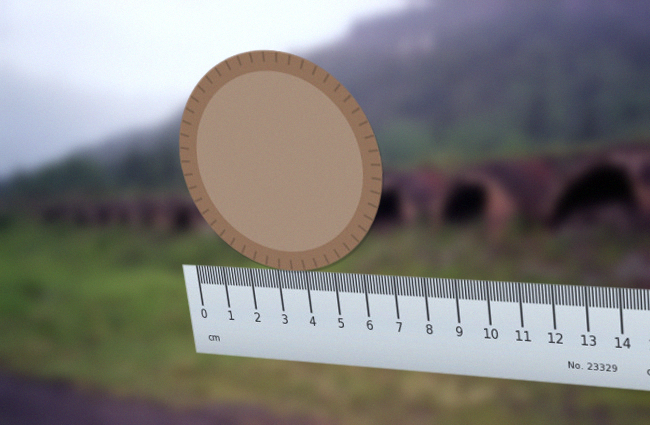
**7** cm
